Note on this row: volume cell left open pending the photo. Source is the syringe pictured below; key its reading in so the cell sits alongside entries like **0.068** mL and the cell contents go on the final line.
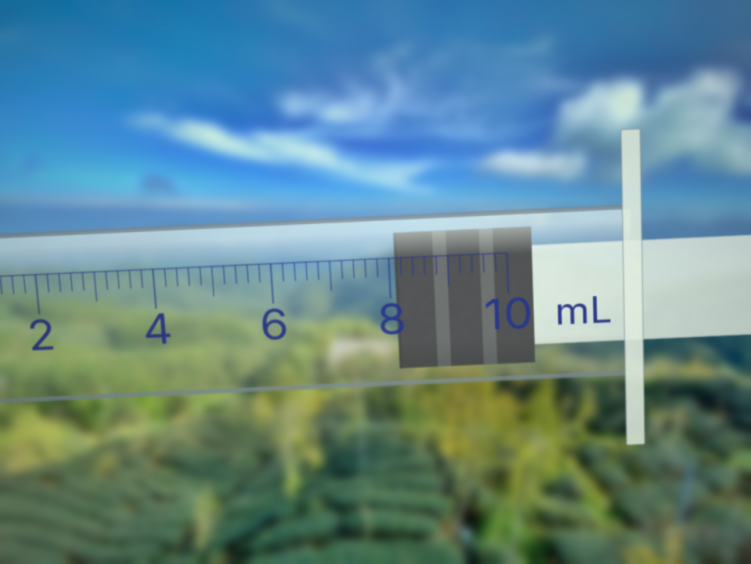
**8.1** mL
